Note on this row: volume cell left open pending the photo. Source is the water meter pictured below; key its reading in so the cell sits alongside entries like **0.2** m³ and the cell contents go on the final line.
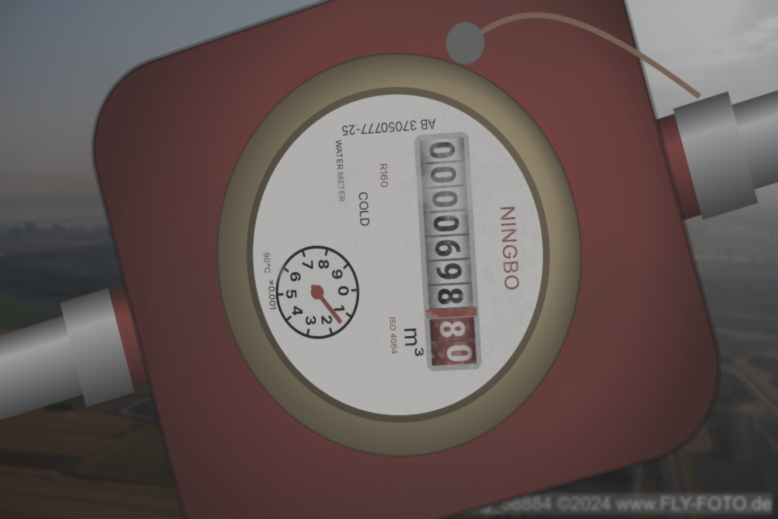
**698.801** m³
